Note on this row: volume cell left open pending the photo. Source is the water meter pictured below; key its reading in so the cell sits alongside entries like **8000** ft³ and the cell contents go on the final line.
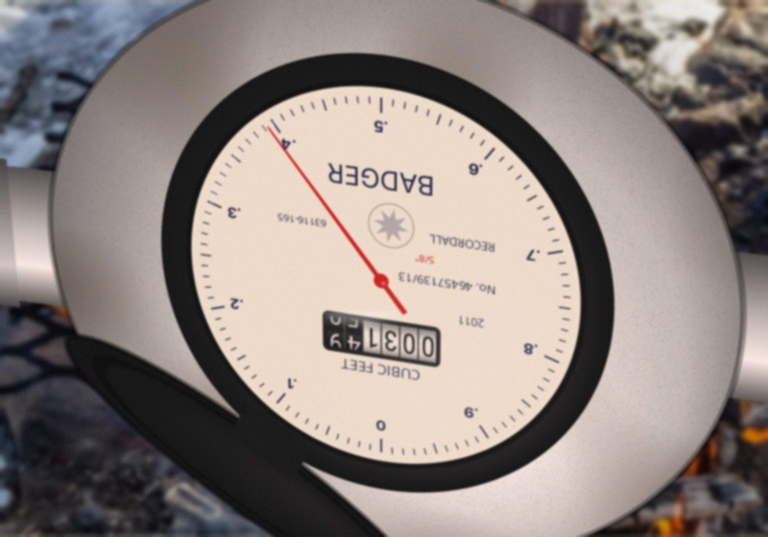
**3149.39** ft³
